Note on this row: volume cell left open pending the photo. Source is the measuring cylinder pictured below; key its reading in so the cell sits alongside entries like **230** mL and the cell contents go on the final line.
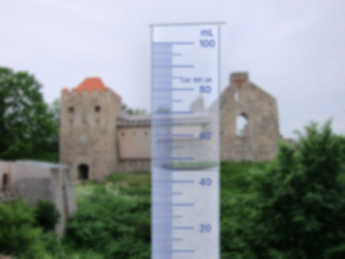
**45** mL
